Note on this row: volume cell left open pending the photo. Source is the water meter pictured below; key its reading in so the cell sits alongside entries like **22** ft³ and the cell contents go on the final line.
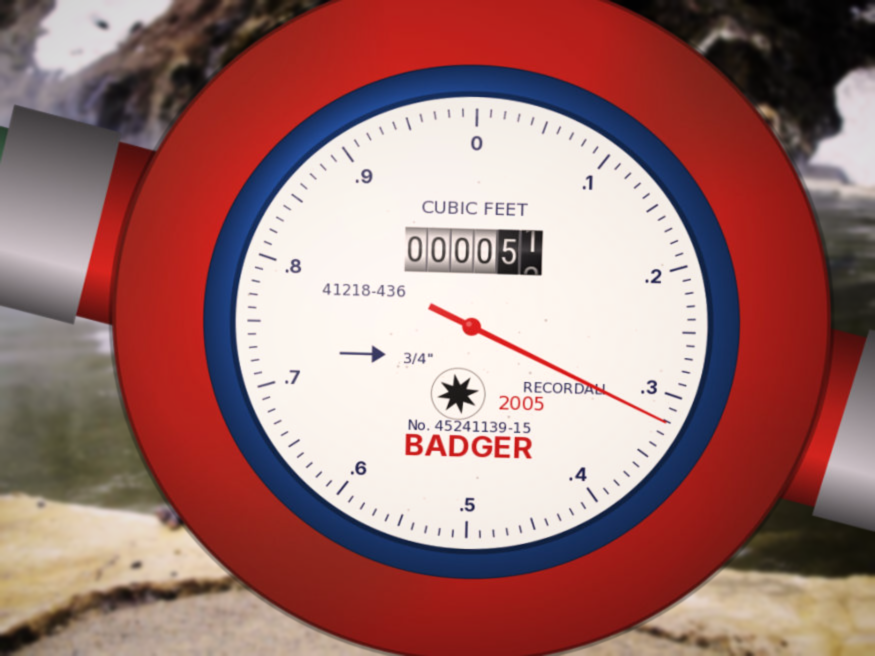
**51.32** ft³
